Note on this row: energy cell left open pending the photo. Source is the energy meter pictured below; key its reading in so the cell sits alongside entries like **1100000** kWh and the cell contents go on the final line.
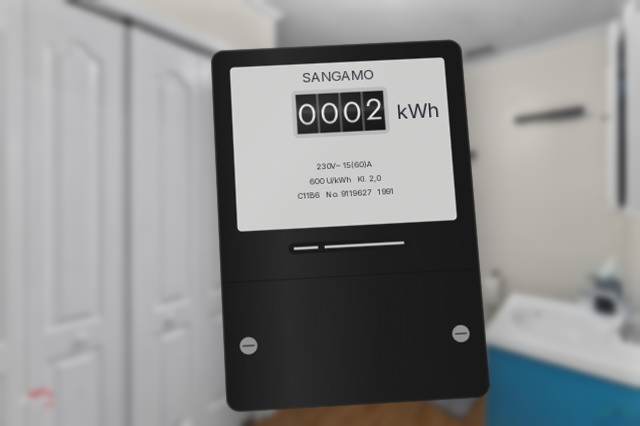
**2** kWh
